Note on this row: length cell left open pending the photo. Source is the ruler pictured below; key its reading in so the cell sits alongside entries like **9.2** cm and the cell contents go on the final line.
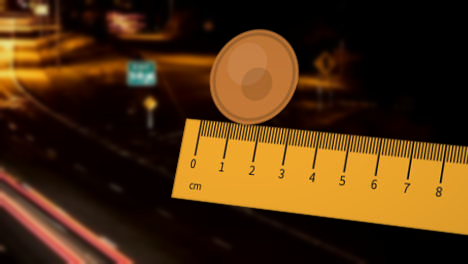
**3** cm
